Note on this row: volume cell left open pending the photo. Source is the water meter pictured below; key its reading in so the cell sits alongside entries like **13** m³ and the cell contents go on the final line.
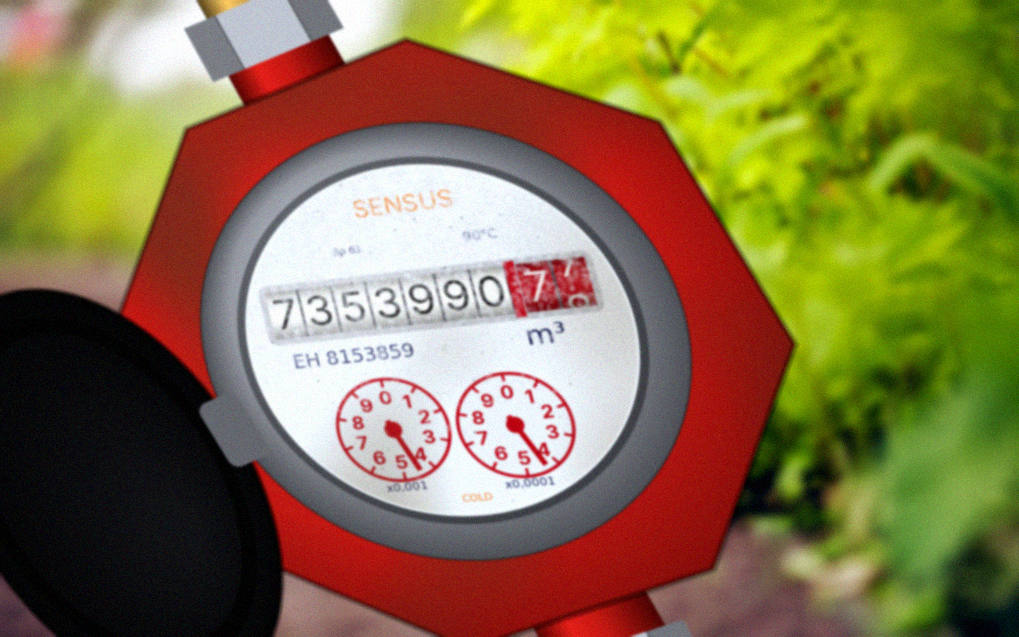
**7353990.7744** m³
